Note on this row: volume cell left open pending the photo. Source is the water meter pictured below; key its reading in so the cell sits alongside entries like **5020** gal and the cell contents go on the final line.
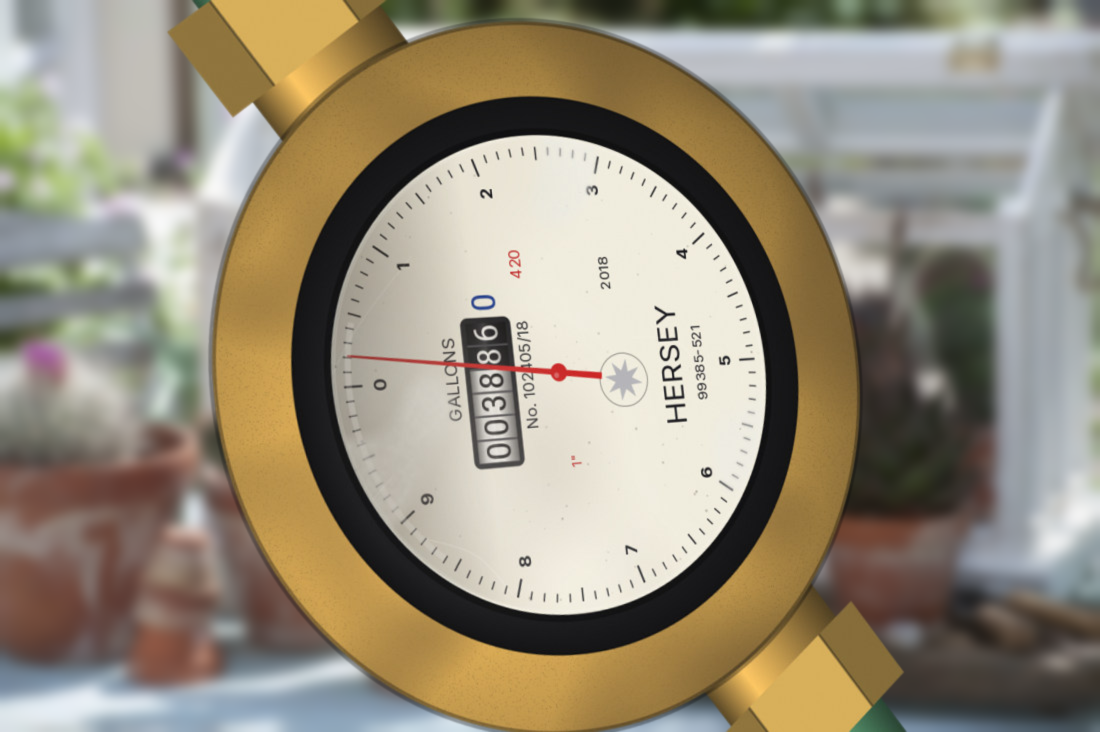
**38860.2** gal
